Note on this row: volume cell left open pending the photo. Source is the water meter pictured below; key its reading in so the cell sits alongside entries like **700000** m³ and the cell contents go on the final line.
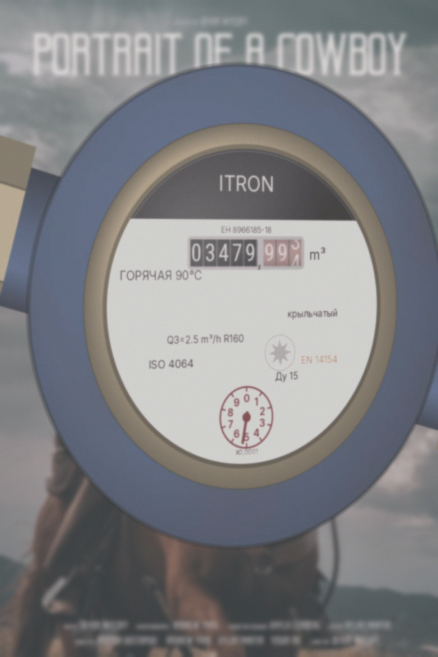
**3479.9935** m³
